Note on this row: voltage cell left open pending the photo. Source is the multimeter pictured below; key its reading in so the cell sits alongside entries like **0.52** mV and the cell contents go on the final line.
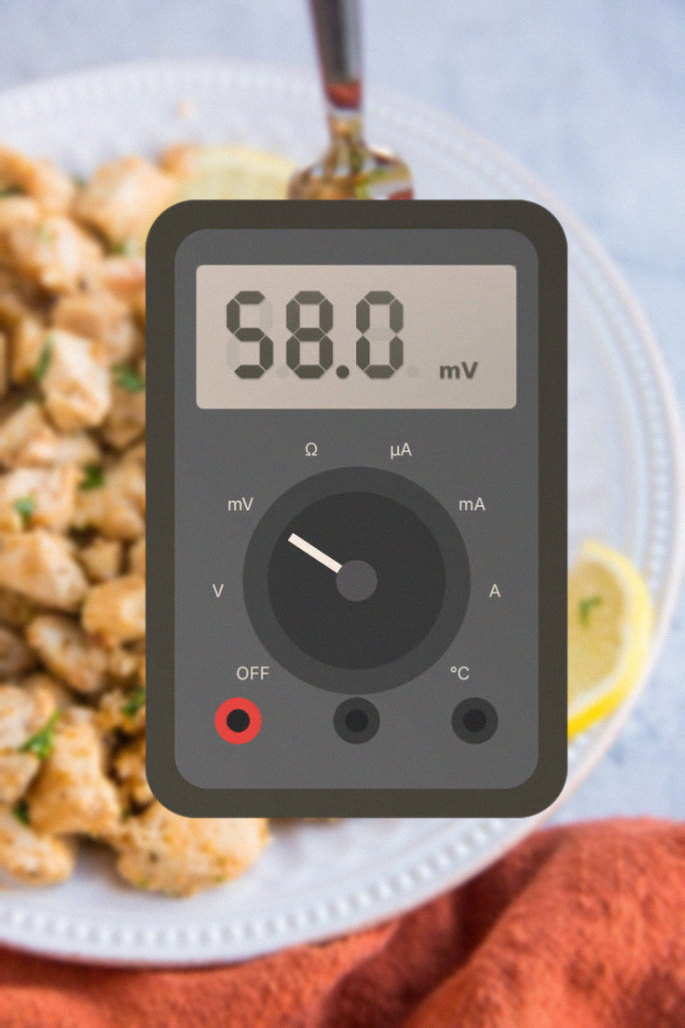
**58.0** mV
